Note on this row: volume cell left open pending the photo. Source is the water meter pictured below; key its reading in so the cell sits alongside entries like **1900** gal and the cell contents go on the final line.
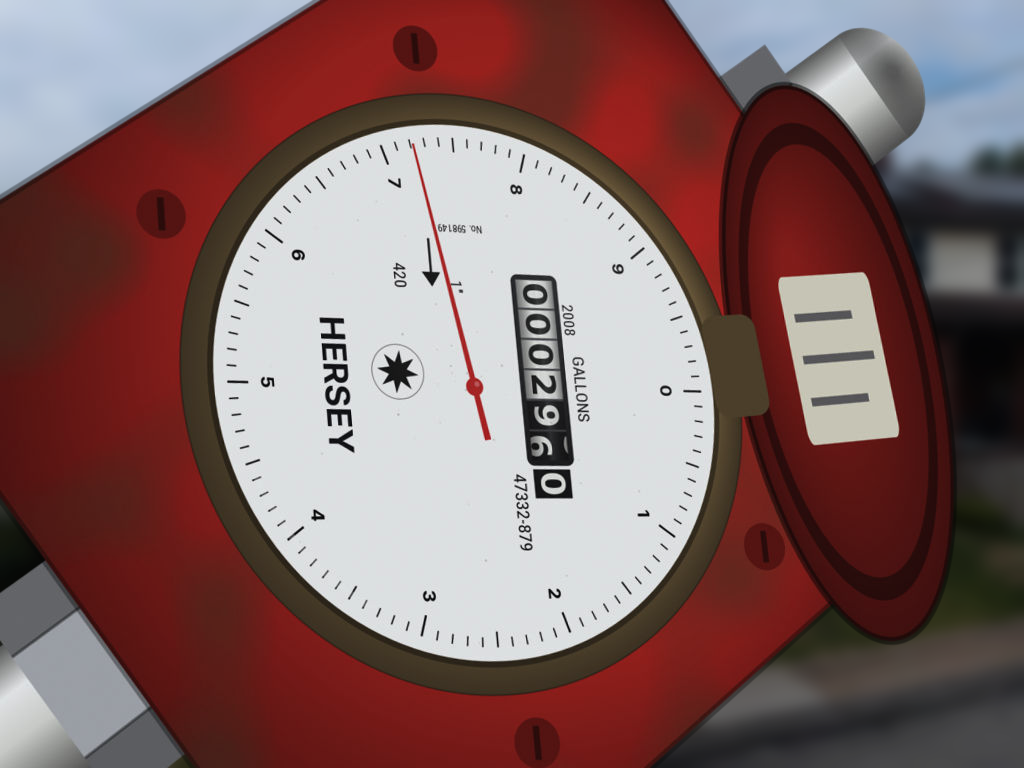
**2957.2** gal
